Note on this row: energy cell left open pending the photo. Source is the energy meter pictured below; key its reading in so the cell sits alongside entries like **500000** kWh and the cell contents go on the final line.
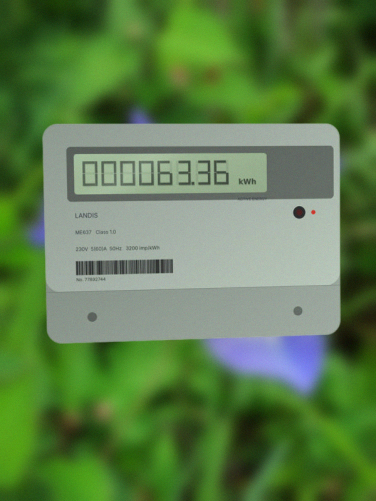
**63.36** kWh
